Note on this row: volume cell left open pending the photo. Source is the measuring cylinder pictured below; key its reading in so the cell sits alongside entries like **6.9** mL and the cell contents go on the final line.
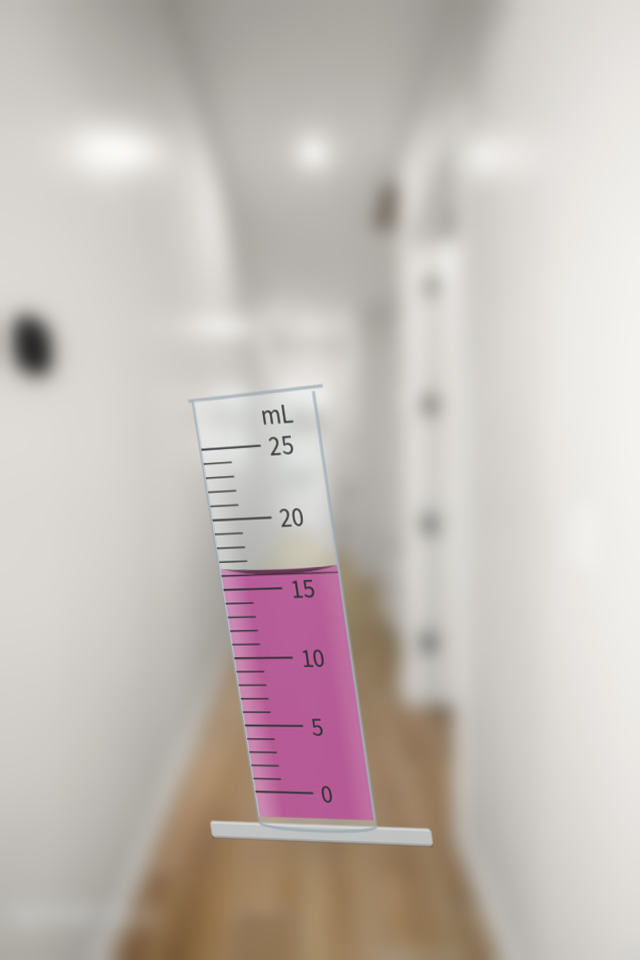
**16** mL
